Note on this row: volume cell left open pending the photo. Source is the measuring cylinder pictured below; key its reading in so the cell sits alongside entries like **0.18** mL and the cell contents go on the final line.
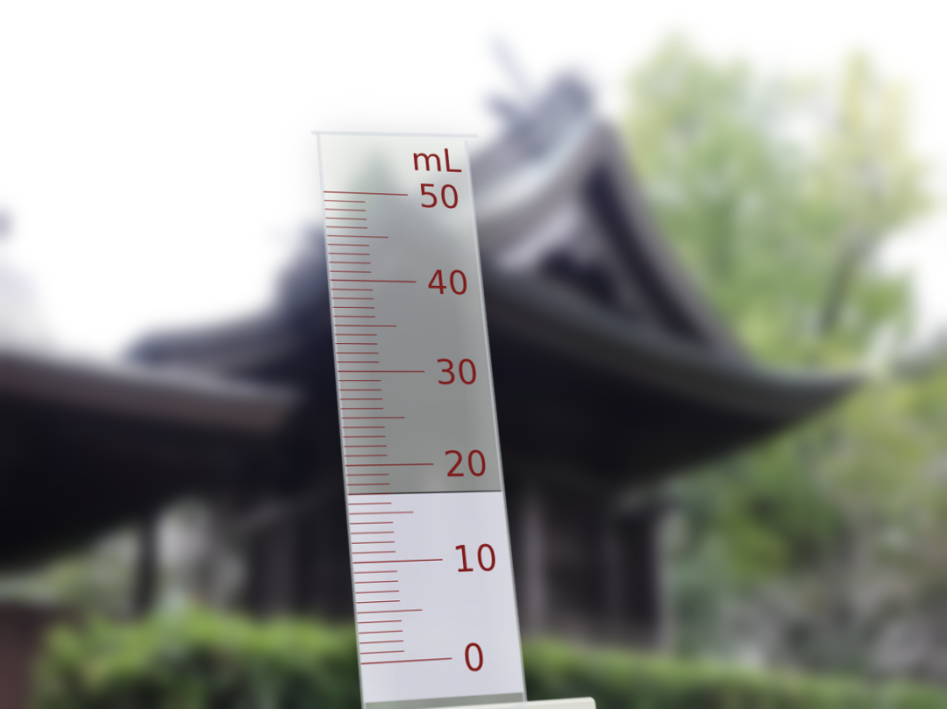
**17** mL
